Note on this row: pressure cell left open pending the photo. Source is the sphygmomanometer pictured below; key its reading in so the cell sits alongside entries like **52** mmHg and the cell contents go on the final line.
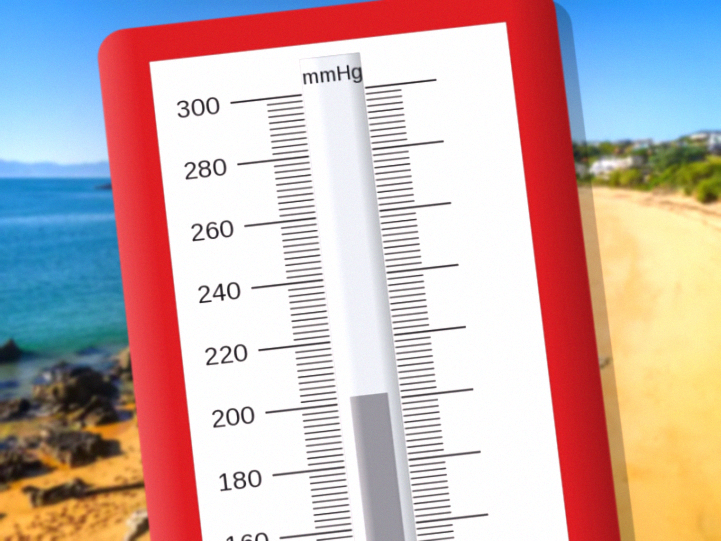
**202** mmHg
